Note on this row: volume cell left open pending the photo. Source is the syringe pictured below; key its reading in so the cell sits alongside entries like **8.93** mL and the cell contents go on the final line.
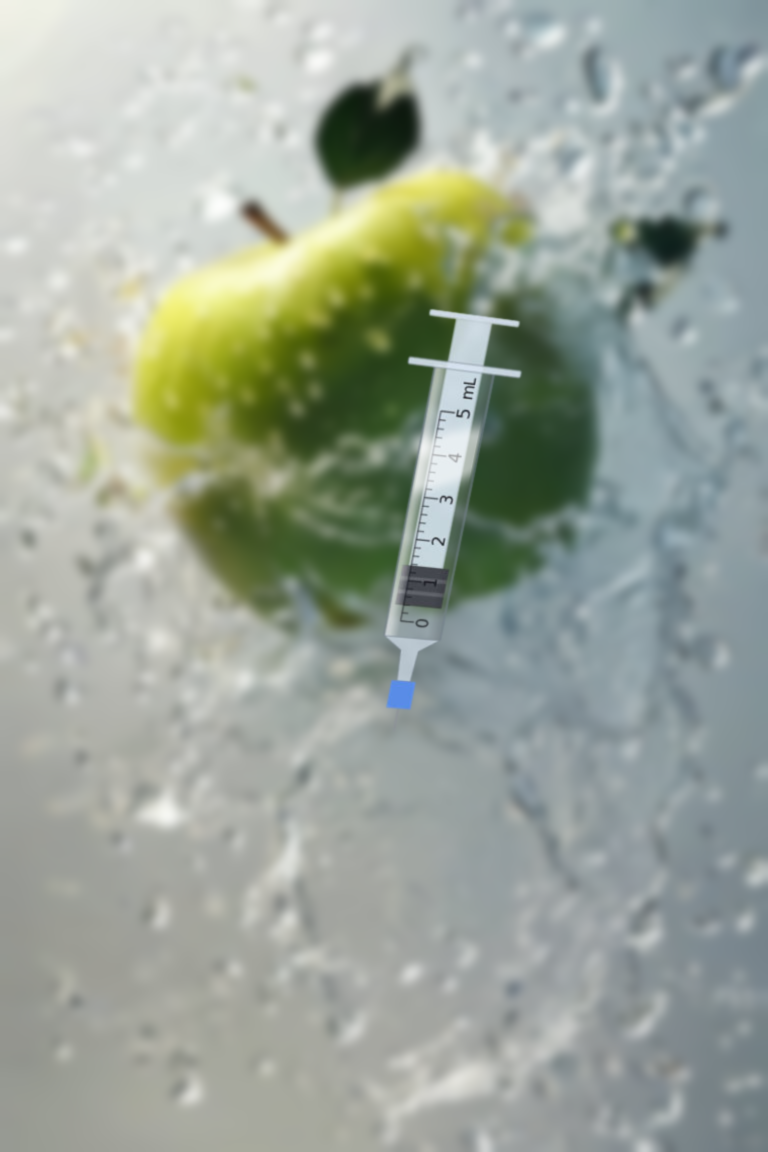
**0.4** mL
